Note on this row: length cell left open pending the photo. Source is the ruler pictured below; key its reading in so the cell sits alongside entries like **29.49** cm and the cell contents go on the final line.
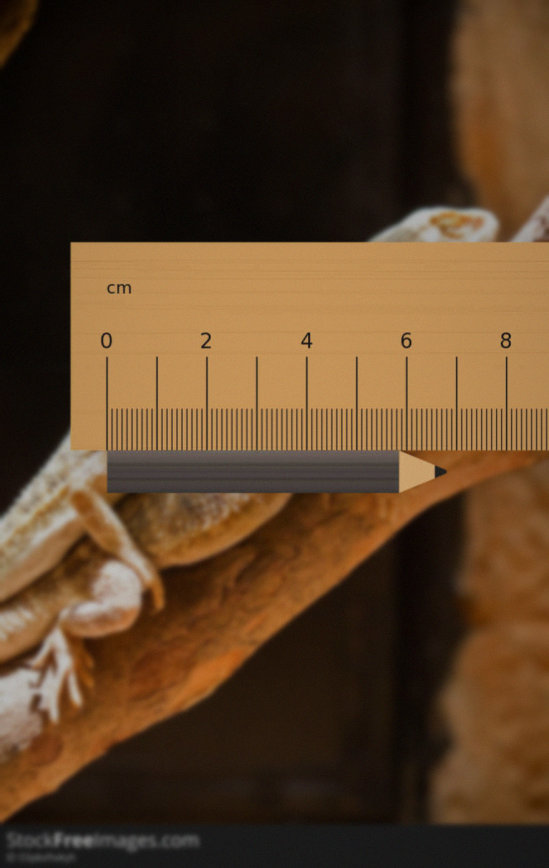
**6.8** cm
